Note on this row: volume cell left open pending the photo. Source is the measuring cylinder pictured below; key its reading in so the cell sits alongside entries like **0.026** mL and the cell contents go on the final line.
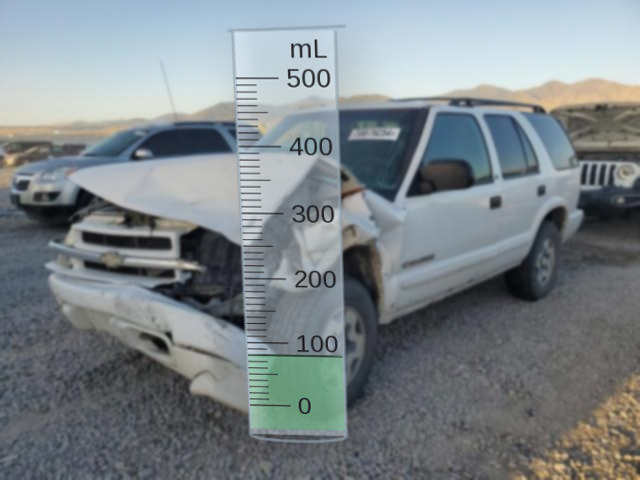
**80** mL
